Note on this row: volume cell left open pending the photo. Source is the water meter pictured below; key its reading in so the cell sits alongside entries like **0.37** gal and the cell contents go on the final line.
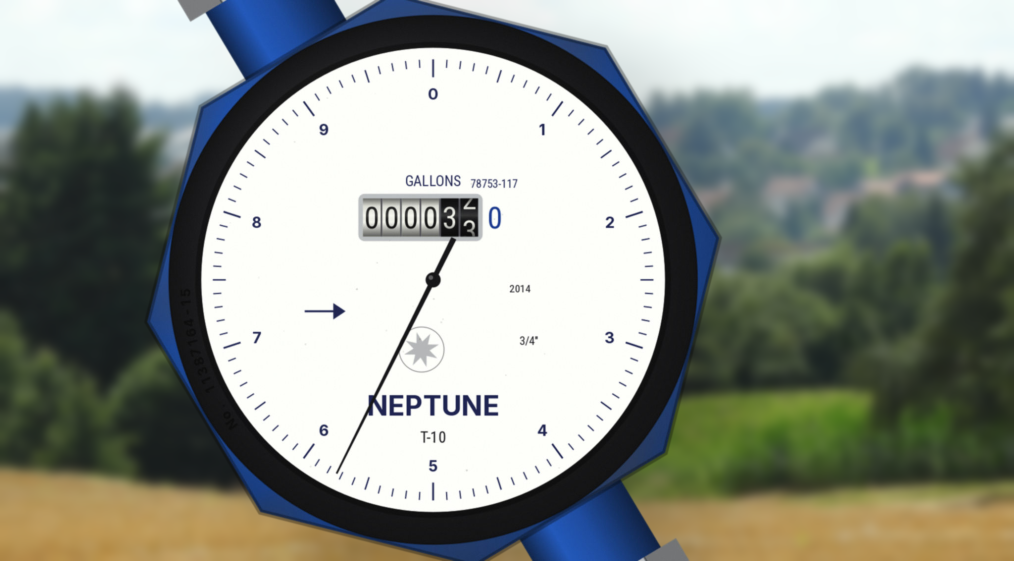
**325.7** gal
